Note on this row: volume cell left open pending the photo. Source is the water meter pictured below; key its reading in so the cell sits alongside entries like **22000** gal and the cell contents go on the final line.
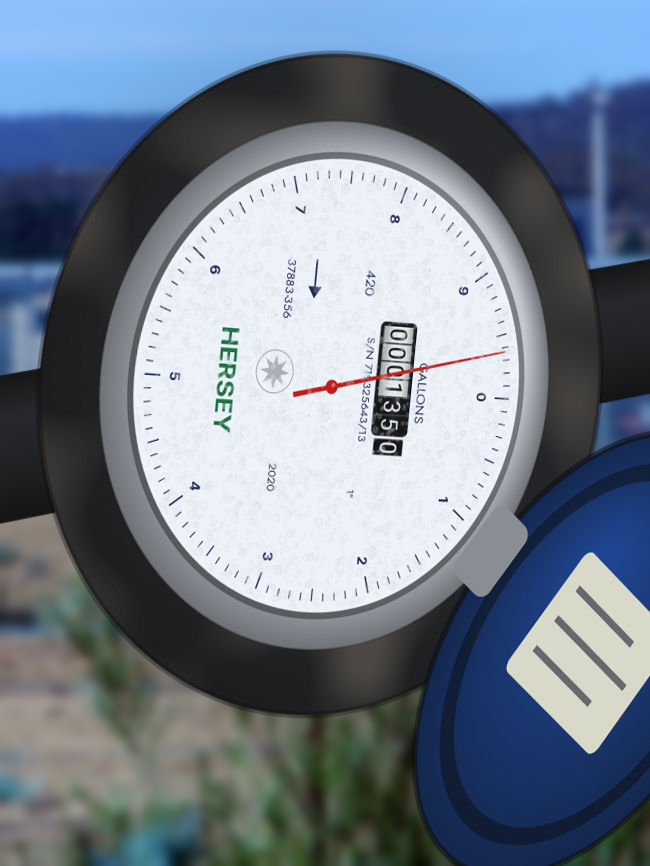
**1349.6** gal
